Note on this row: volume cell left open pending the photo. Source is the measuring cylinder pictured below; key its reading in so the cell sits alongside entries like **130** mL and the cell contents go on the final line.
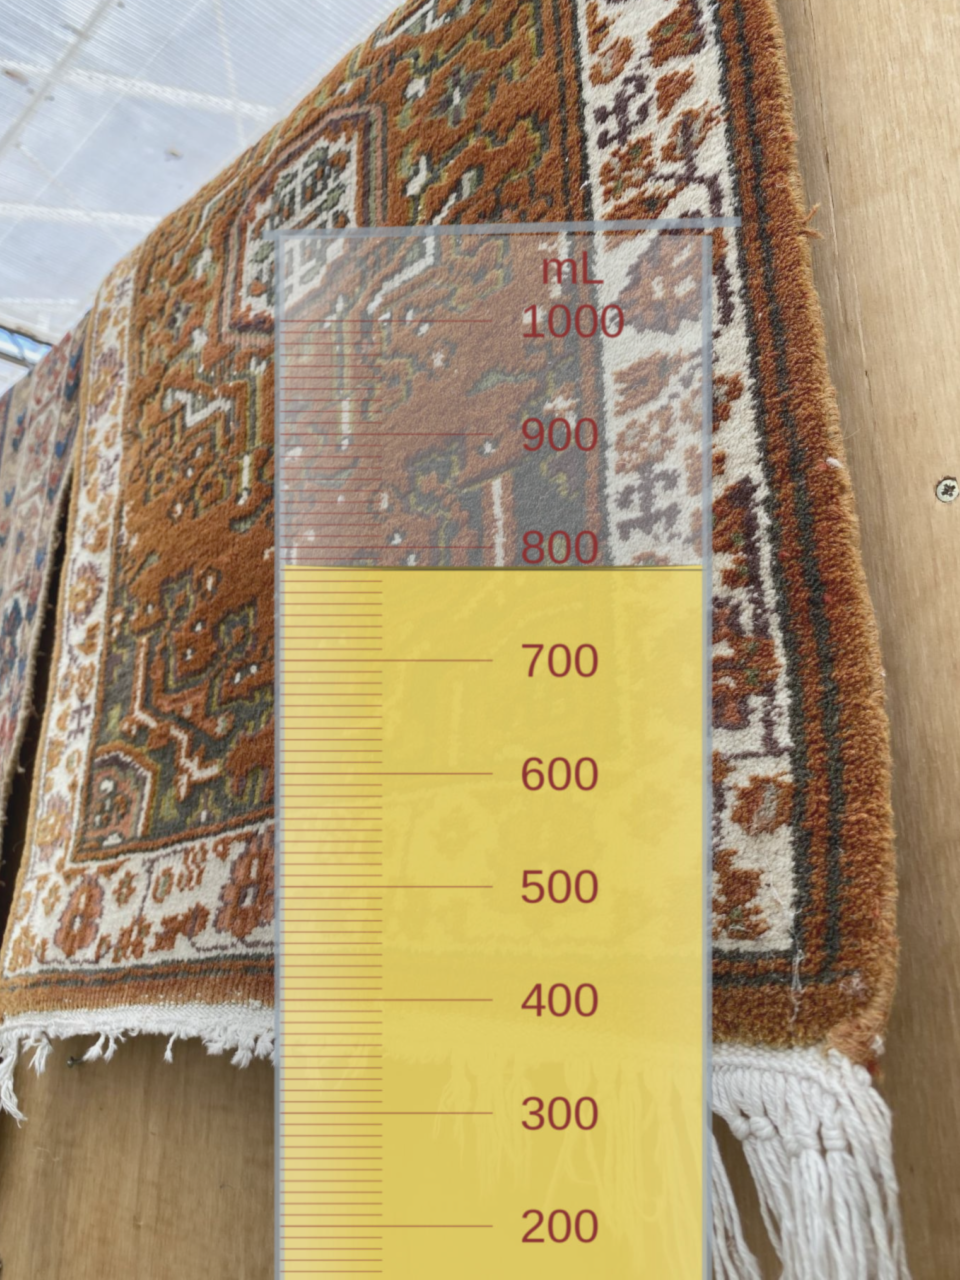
**780** mL
